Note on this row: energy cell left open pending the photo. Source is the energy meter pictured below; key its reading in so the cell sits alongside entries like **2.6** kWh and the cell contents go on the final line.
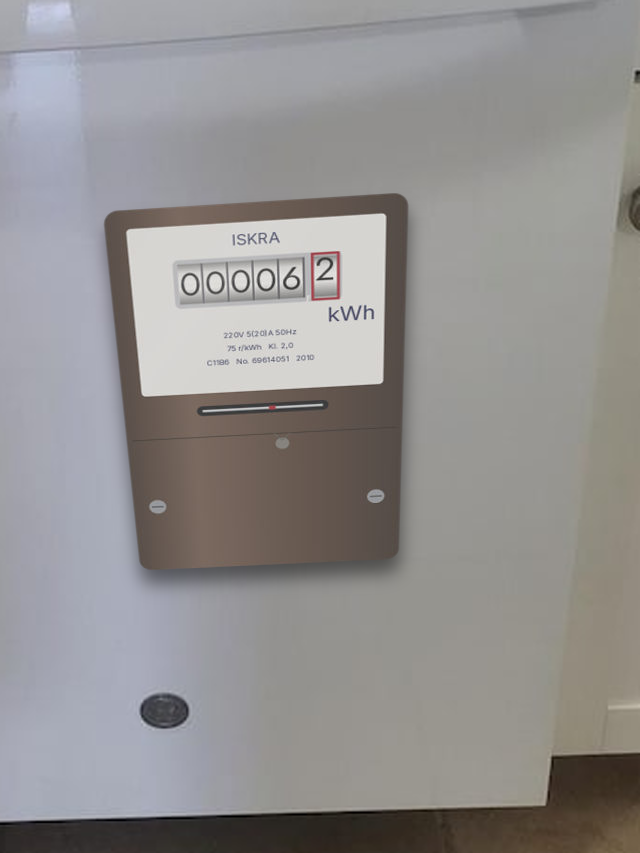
**6.2** kWh
